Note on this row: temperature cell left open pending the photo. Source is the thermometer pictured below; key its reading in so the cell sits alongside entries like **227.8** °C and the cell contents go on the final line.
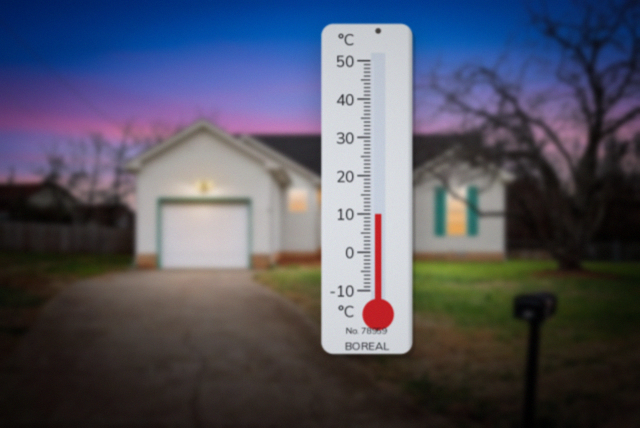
**10** °C
